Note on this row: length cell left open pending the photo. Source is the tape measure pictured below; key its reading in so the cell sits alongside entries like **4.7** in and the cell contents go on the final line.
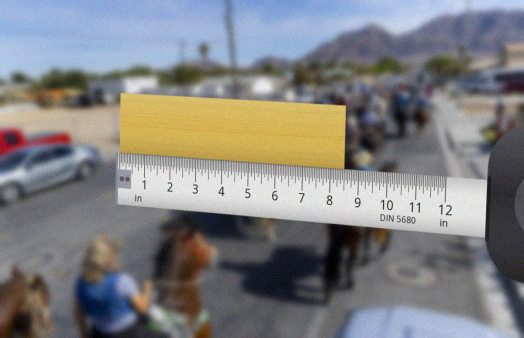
**8.5** in
